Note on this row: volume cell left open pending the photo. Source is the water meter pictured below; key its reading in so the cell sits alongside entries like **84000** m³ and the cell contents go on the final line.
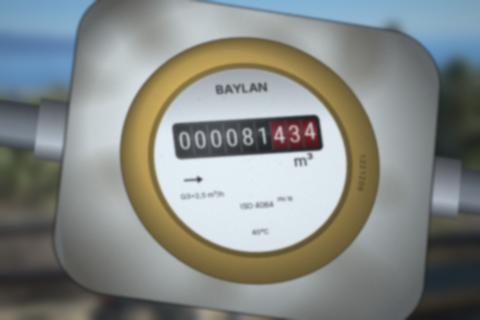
**81.434** m³
